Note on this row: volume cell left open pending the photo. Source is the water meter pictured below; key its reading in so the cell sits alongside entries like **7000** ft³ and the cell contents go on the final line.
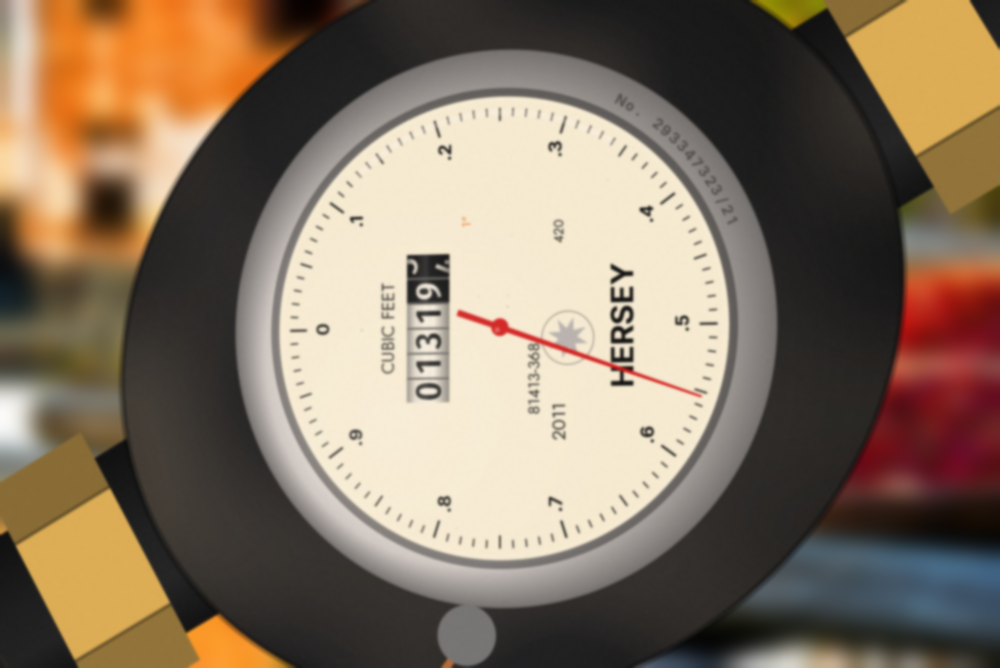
**13193.55** ft³
